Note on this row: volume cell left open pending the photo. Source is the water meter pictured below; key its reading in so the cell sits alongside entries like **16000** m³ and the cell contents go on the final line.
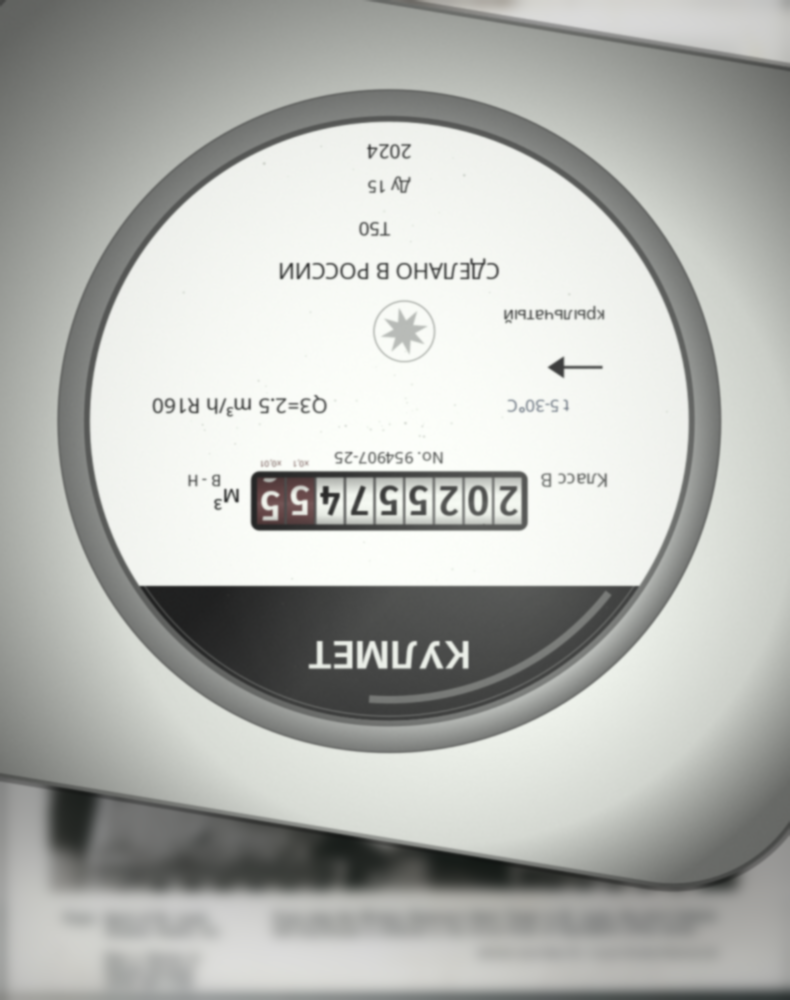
**2025574.55** m³
